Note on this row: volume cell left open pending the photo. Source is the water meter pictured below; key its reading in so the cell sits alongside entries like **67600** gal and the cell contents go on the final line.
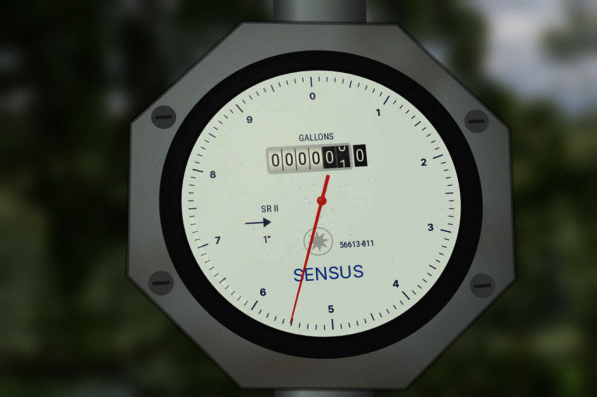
**5.5** gal
